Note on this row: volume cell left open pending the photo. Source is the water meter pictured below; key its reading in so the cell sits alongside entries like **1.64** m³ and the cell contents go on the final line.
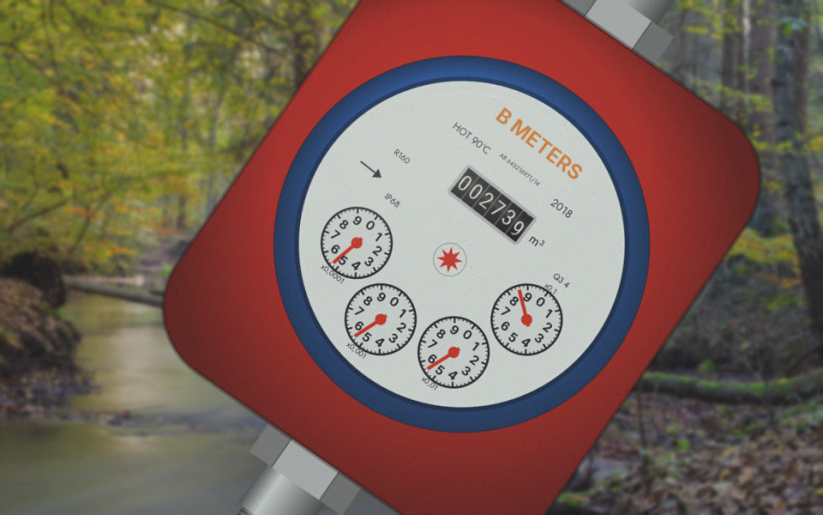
**2738.8555** m³
